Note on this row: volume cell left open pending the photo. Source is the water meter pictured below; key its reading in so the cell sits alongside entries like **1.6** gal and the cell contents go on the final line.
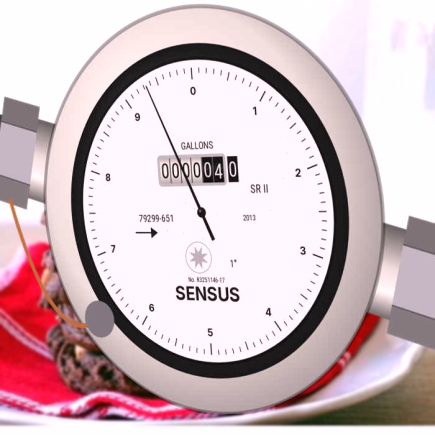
**39.3** gal
